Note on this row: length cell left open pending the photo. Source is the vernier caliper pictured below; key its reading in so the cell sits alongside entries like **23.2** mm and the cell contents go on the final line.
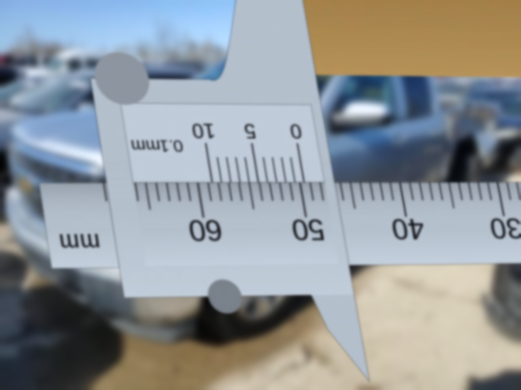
**49.6** mm
